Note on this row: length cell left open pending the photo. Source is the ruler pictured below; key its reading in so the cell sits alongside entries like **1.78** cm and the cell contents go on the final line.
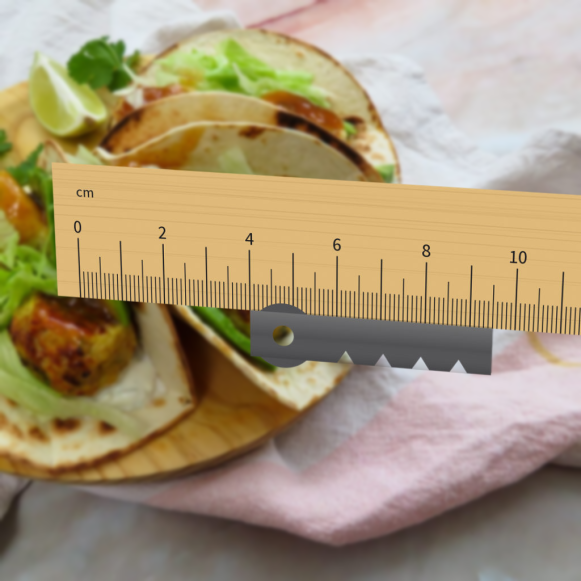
**5.5** cm
